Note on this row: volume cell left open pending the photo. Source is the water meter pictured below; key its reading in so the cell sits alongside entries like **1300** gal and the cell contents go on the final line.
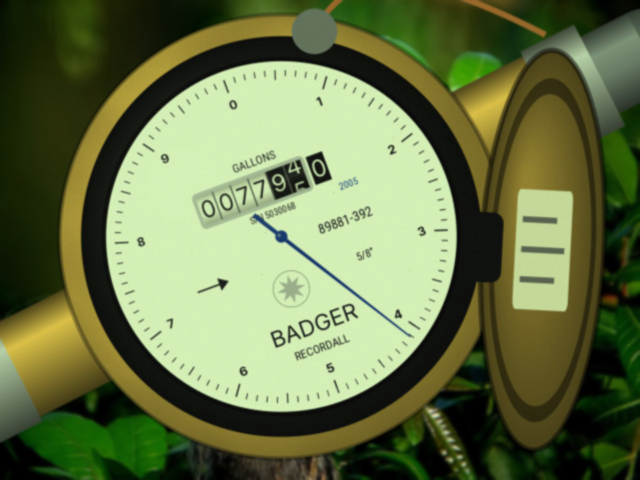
**77944.1** gal
